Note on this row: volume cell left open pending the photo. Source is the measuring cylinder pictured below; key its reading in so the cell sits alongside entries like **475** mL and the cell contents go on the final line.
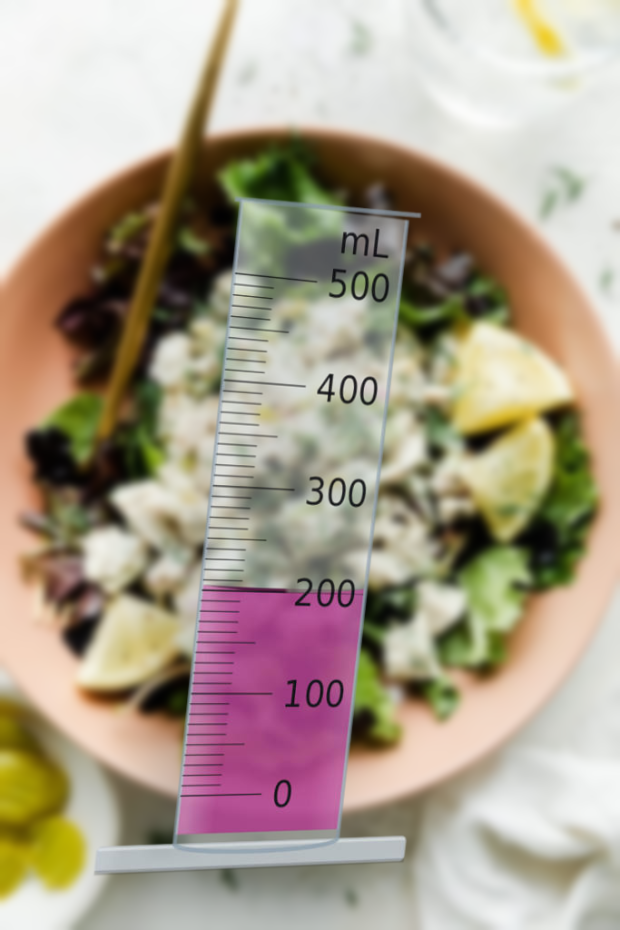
**200** mL
